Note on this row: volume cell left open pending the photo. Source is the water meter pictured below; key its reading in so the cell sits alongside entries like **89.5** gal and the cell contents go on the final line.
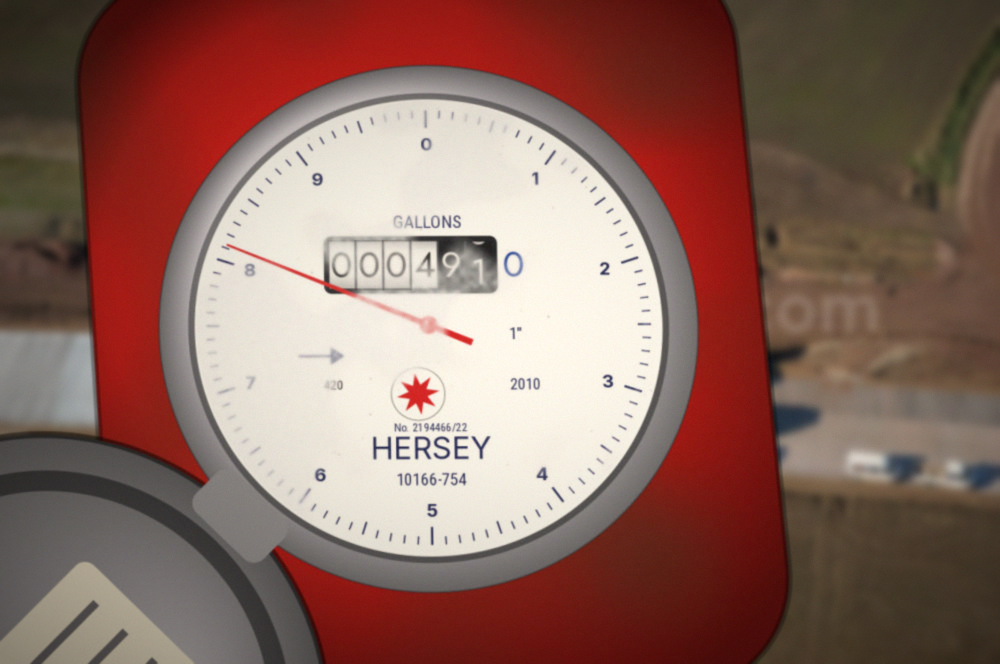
**4908.1** gal
